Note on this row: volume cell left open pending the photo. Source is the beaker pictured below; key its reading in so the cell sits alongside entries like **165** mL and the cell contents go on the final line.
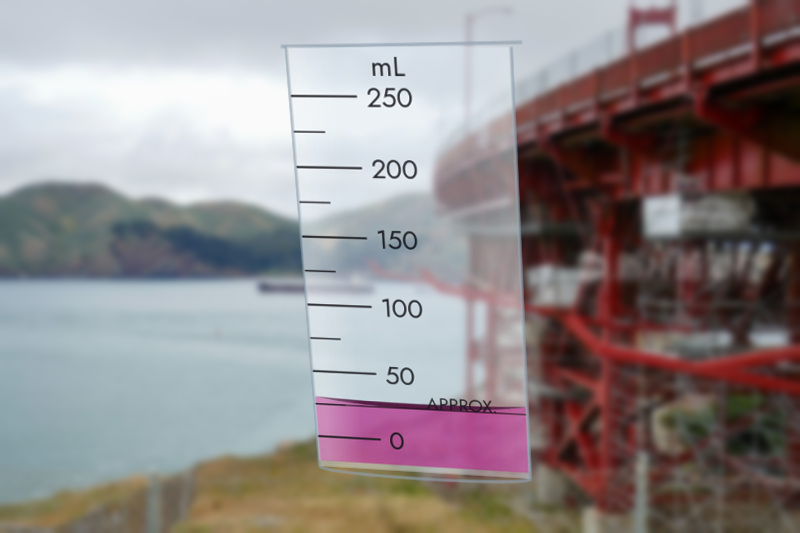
**25** mL
